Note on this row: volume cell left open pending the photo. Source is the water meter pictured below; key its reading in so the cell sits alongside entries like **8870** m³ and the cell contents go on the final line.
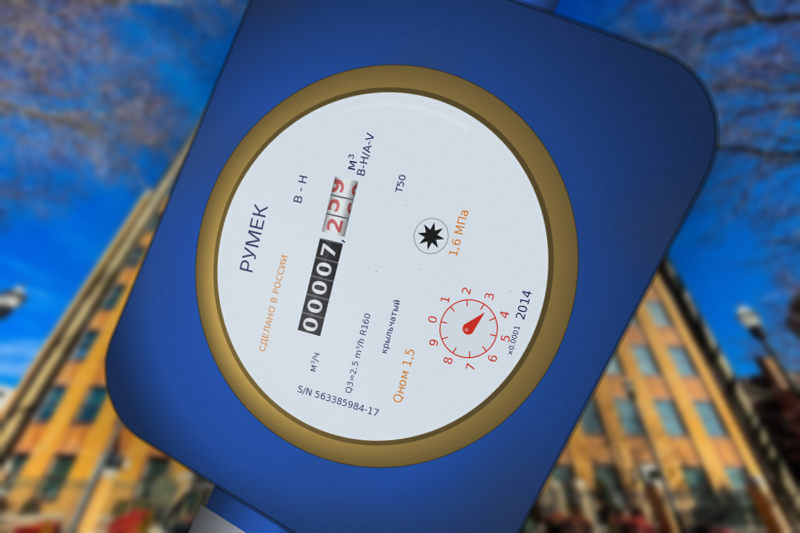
**7.2593** m³
